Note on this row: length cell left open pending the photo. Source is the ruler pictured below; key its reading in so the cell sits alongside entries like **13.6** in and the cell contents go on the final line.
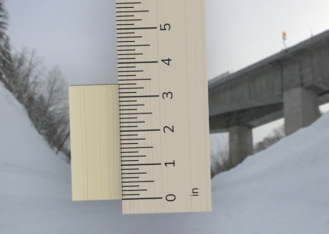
**3.375** in
